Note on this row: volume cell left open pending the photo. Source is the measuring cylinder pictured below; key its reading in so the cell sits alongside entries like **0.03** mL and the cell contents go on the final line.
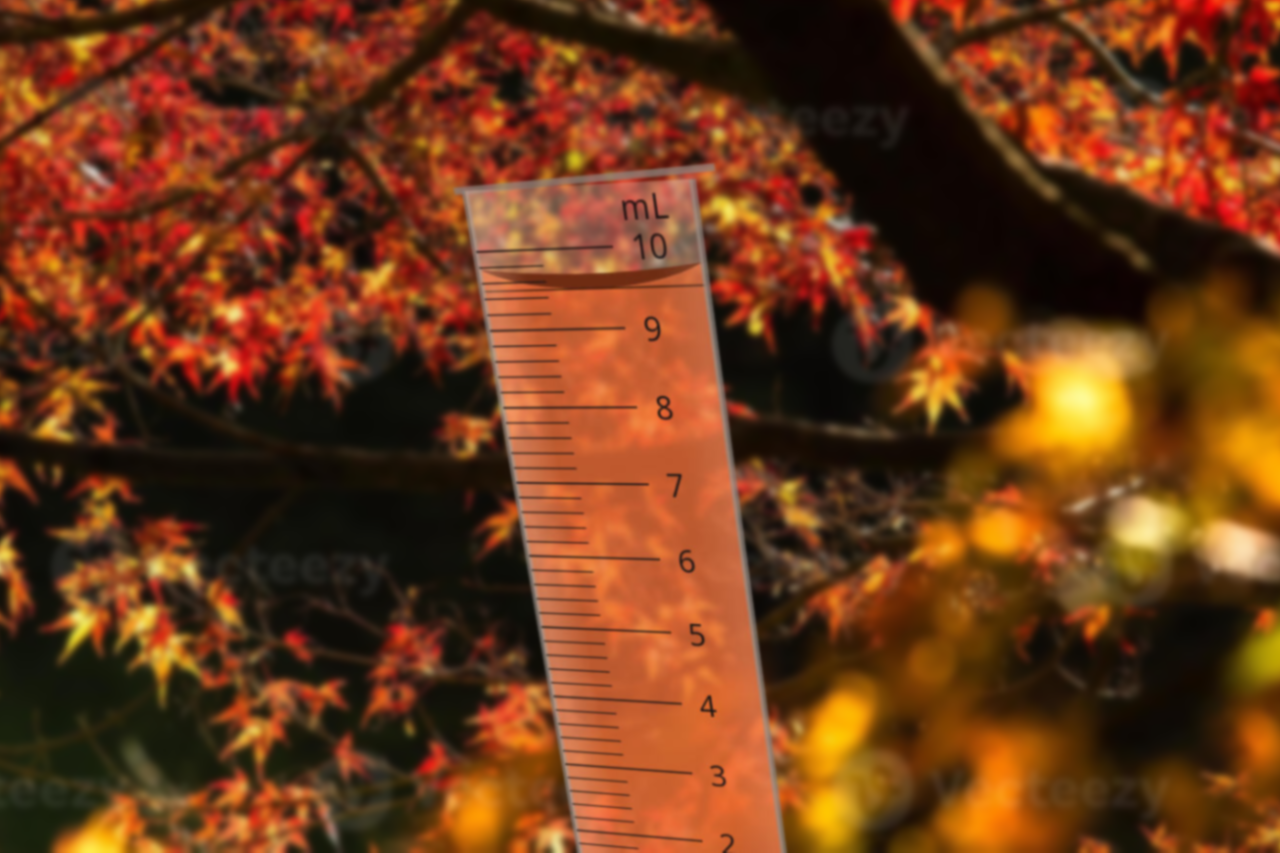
**9.5** mL
